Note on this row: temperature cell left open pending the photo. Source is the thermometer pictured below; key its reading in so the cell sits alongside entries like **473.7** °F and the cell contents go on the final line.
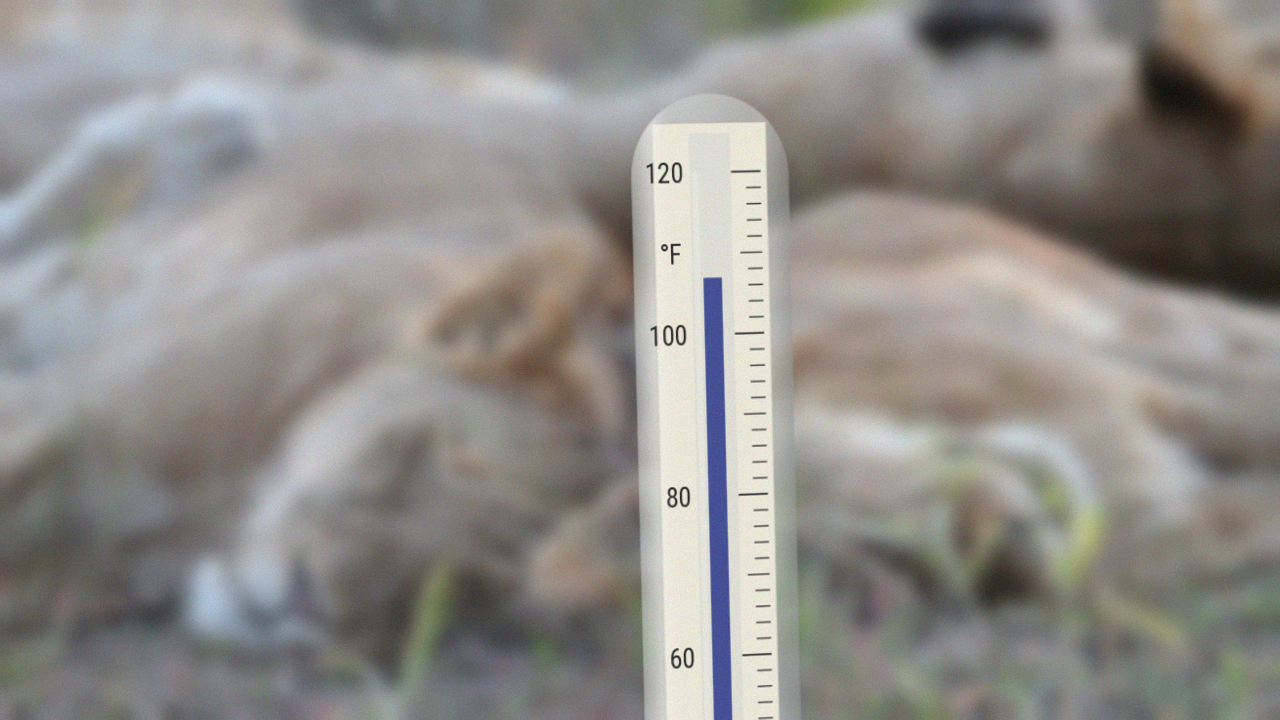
**107** °F
